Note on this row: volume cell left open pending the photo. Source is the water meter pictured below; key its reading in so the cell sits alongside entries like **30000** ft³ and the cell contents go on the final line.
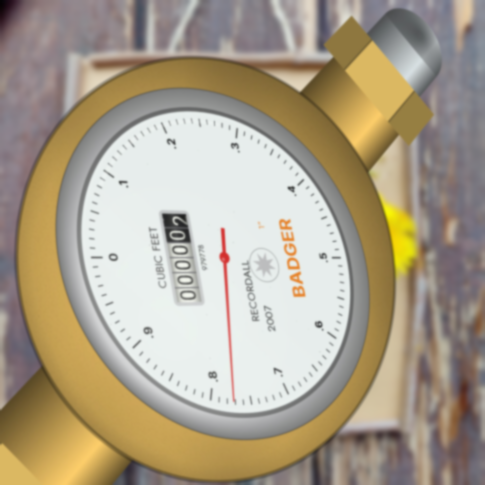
**1.77** ft³
